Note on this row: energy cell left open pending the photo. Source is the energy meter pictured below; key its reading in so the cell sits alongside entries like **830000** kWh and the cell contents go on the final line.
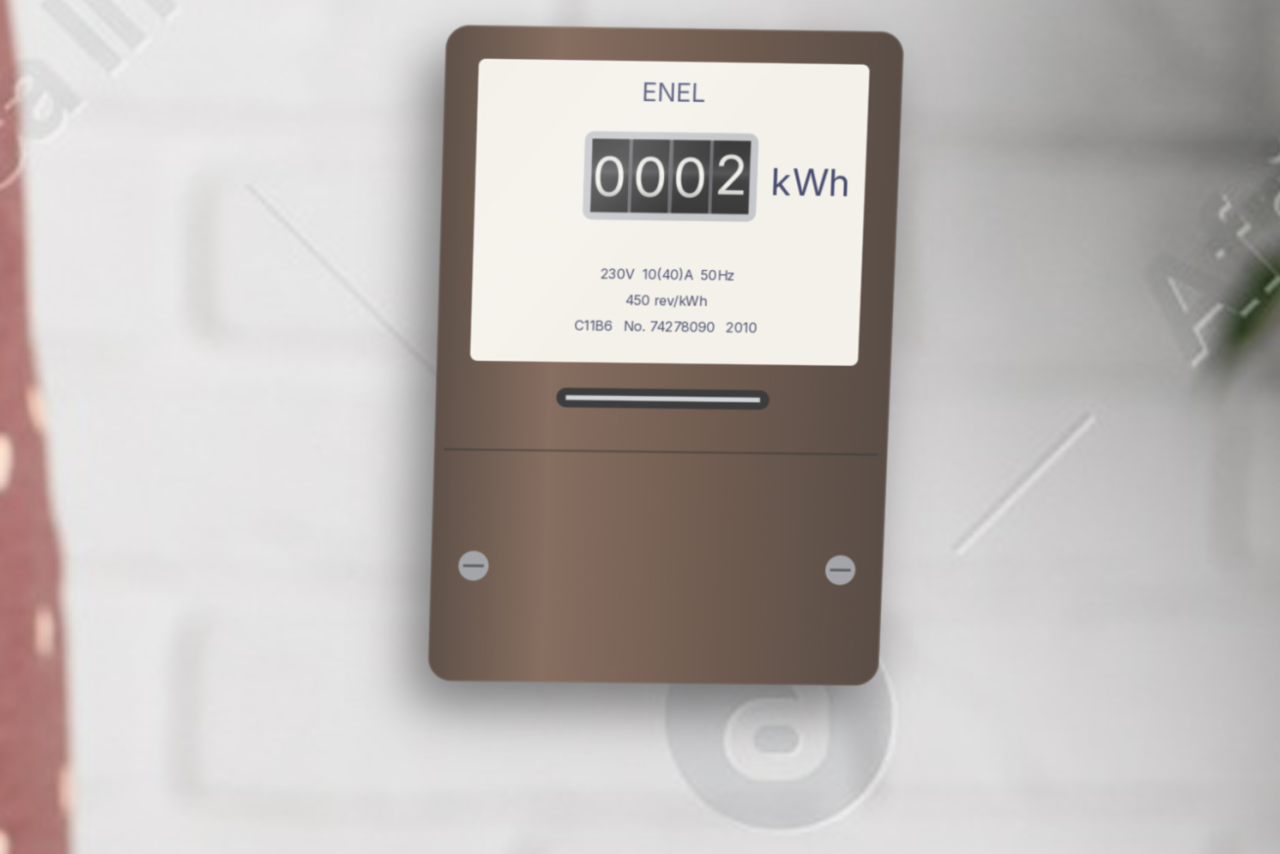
**2** kWh
